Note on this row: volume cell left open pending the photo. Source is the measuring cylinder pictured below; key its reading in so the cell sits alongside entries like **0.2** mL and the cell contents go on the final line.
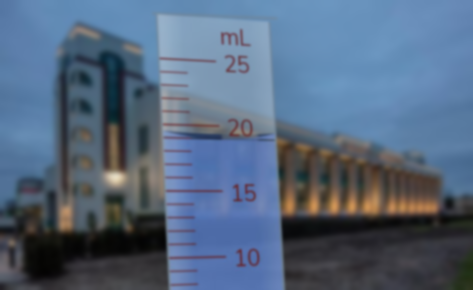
**19** mL
